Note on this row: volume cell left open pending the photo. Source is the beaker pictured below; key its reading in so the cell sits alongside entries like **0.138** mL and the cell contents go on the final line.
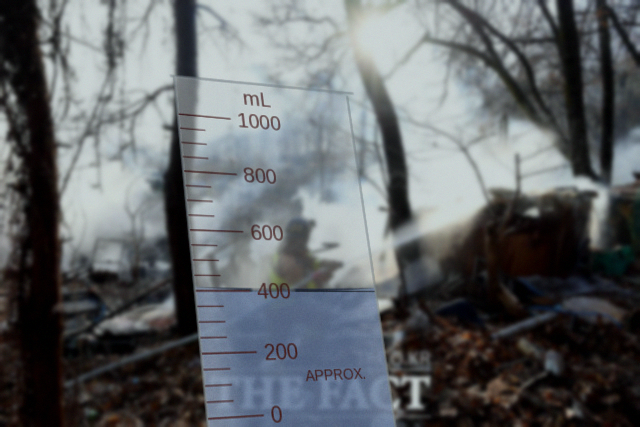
**400** mL
